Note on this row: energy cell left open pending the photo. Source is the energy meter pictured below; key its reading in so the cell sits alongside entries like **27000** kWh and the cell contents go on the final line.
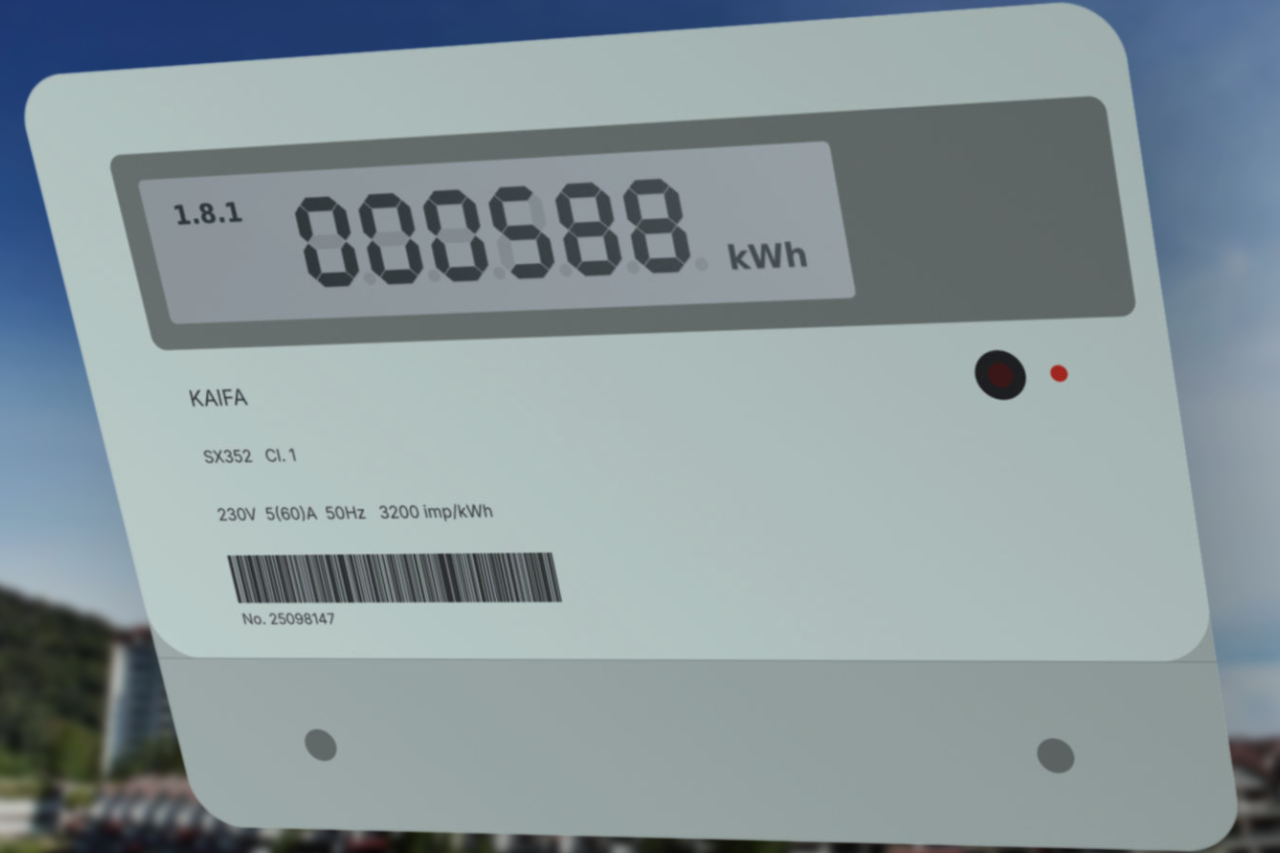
**588** kWh
